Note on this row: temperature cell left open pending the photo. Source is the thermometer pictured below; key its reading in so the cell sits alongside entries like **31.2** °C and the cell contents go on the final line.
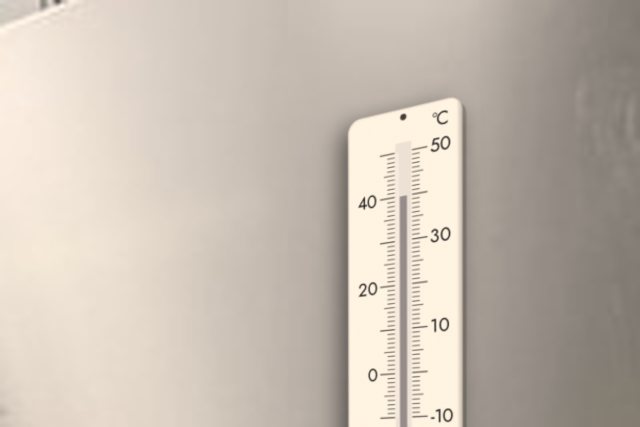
**40** °C
